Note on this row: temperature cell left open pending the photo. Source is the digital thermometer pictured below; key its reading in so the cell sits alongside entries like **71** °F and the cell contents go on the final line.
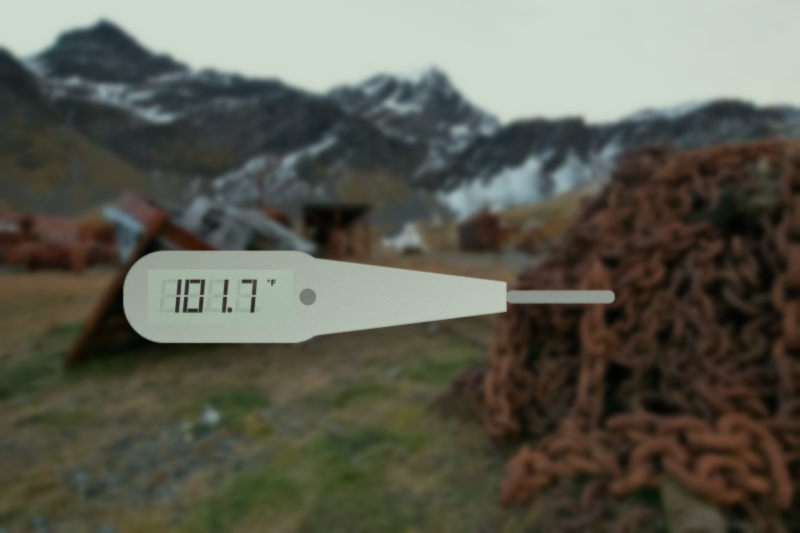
**101.7** °F
